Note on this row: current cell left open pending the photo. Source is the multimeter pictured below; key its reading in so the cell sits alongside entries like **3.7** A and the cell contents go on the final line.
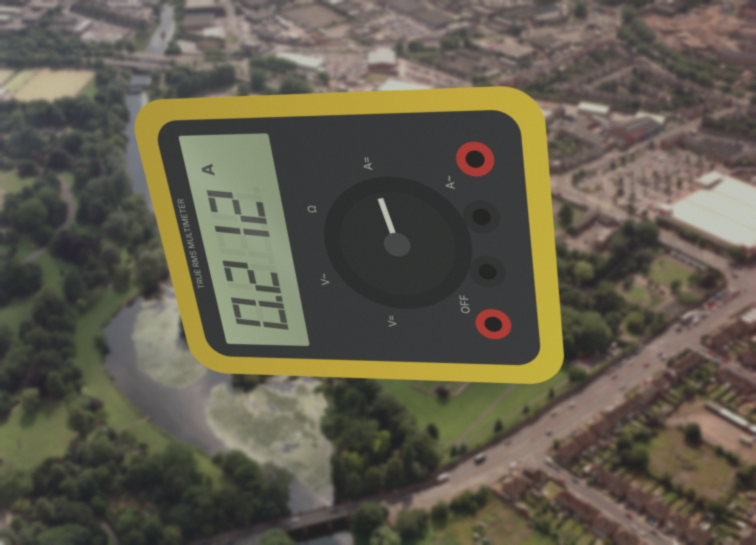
**0.212** A
